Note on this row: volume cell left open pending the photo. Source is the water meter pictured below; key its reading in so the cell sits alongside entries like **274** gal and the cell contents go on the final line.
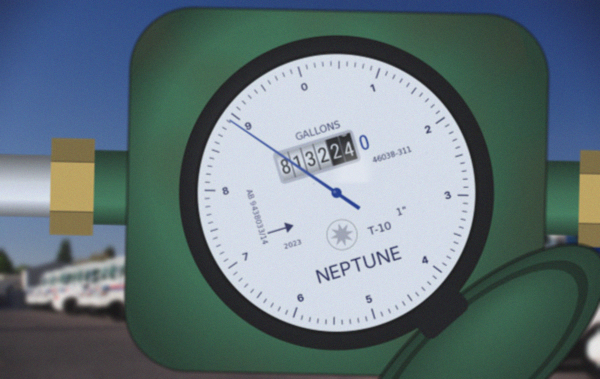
**8132238.9** gal
